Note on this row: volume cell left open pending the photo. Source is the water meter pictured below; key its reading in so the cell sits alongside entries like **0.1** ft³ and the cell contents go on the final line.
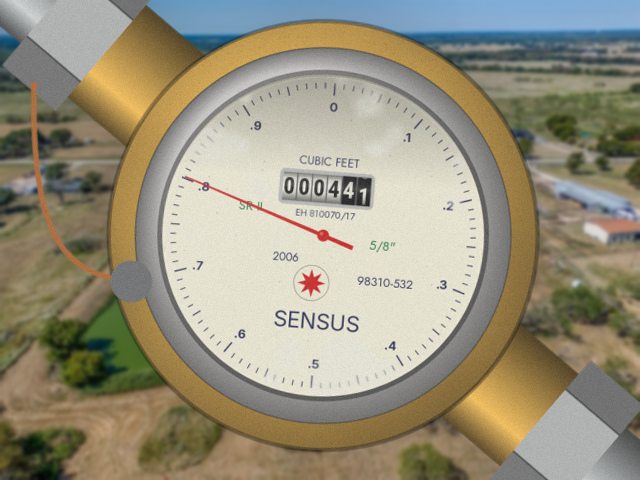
**440.80** ft³
